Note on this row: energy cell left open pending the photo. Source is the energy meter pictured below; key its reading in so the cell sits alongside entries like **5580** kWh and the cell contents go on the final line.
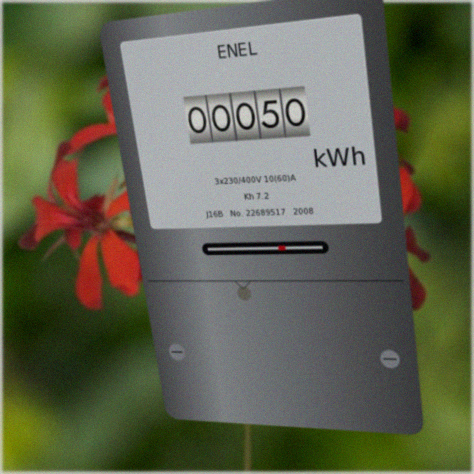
**50** kWh
